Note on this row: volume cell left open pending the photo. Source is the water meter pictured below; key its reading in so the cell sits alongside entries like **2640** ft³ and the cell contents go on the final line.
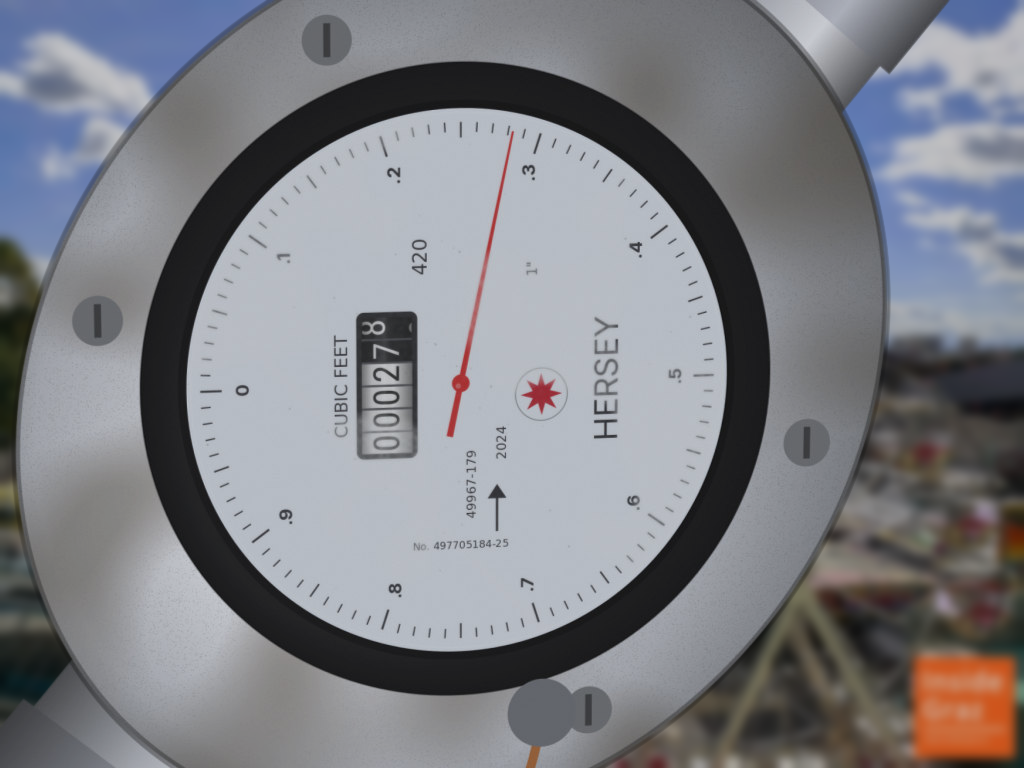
**278.28** ft³
